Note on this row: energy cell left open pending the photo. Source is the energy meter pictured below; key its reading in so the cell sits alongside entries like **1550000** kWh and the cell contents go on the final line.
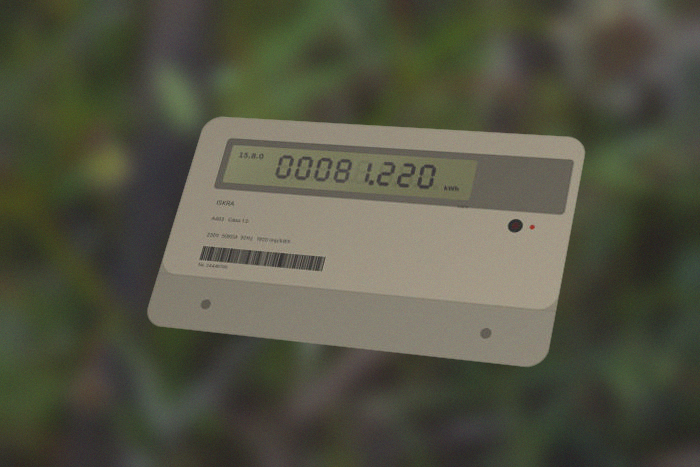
**81.220** kWh
